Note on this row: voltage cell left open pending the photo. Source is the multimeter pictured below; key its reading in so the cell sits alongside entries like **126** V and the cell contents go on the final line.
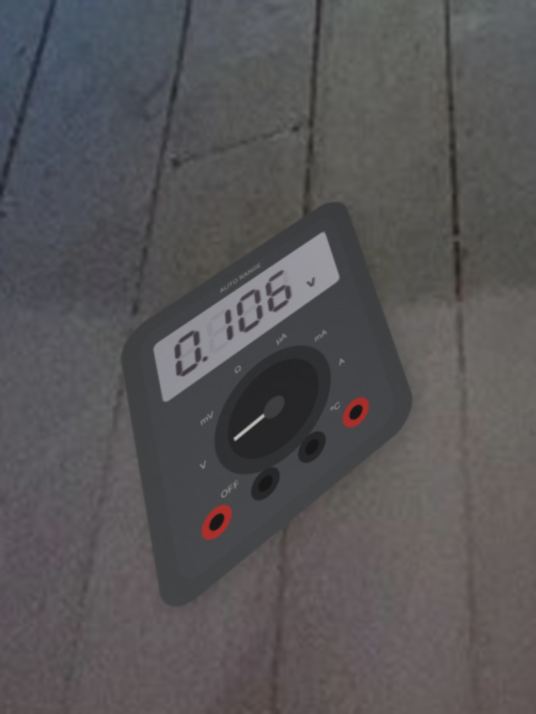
**0.106** V
